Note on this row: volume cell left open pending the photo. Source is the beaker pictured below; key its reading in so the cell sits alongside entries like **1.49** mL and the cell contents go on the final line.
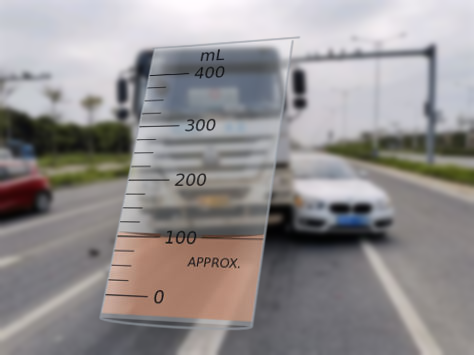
**100** mL
